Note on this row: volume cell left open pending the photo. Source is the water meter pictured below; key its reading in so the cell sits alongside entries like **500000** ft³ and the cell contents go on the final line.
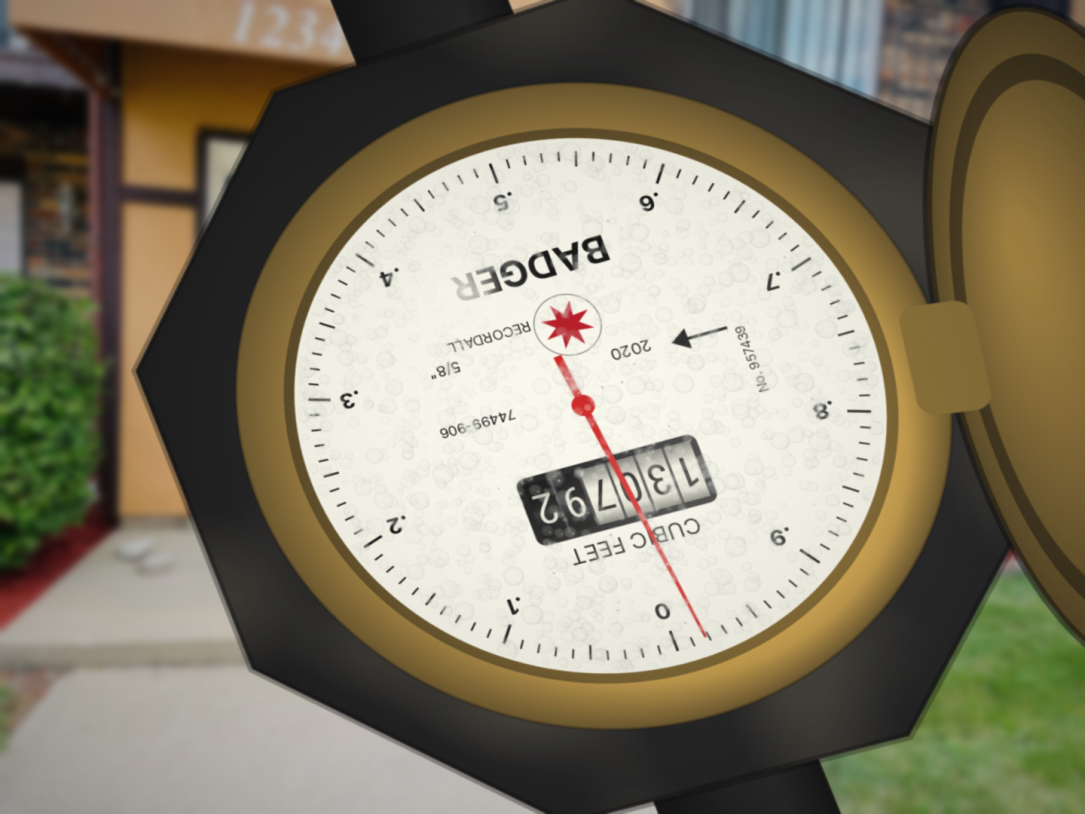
**130791.98** ft³
